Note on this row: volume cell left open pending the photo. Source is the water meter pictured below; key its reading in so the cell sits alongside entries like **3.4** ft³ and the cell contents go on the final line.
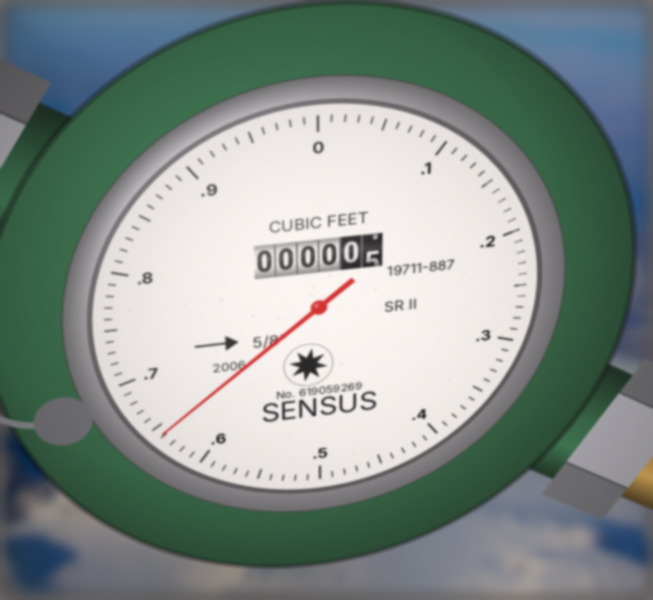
**4.64** ft³
